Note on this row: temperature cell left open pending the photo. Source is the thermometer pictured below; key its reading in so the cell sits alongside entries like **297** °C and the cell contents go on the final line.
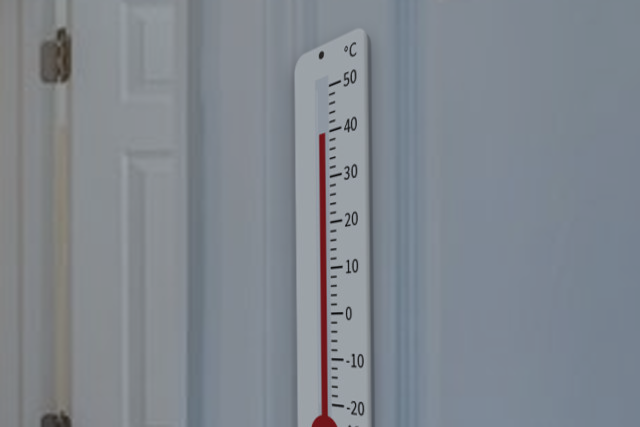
**40** °C
